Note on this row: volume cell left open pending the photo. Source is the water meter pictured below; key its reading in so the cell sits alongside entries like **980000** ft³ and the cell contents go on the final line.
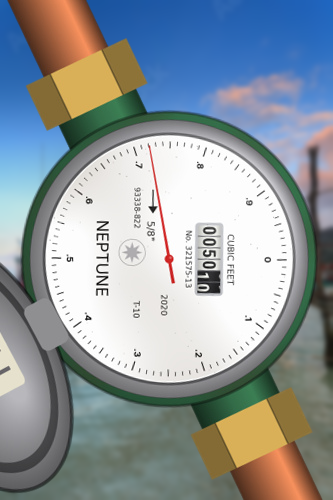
**5009.72** ft³
